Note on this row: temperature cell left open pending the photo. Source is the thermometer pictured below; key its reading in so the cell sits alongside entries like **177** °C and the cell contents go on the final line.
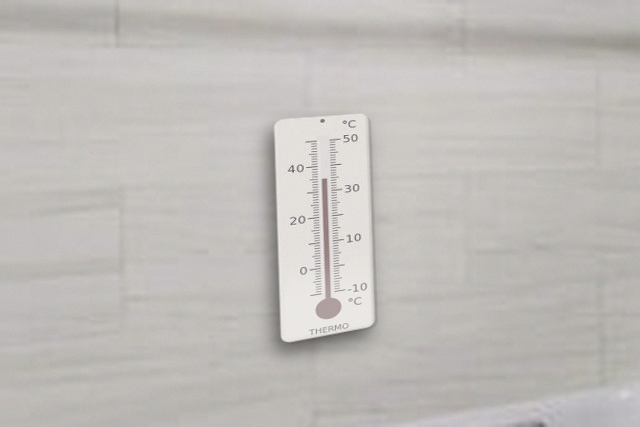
**35** °C
